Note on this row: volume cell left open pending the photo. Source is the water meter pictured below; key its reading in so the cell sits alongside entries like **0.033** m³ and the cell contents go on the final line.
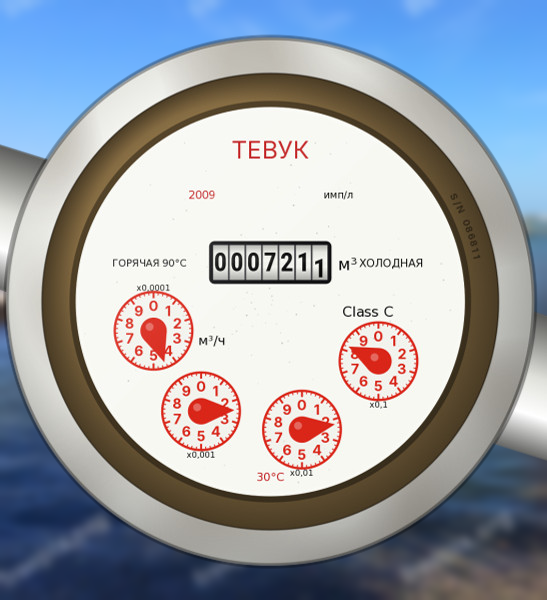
**7210.8224** m³
